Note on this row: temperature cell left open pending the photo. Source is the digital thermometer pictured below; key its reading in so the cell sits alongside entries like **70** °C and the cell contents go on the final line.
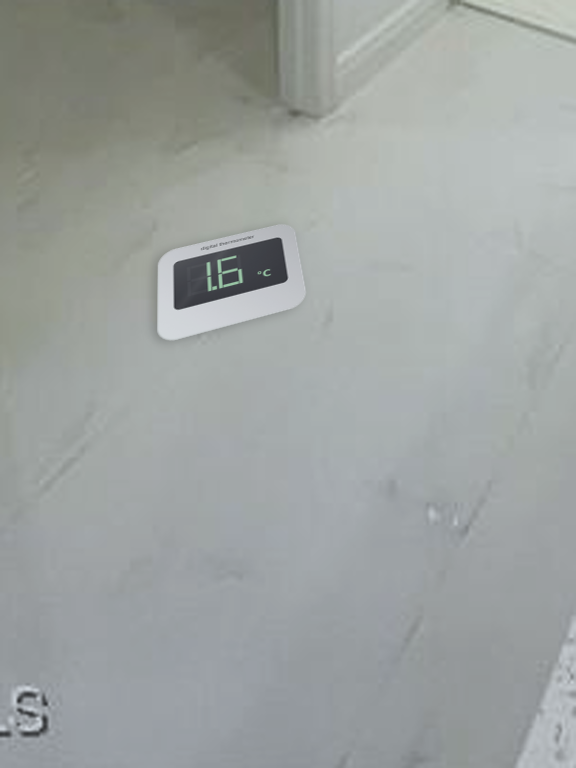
**1.6** °C
